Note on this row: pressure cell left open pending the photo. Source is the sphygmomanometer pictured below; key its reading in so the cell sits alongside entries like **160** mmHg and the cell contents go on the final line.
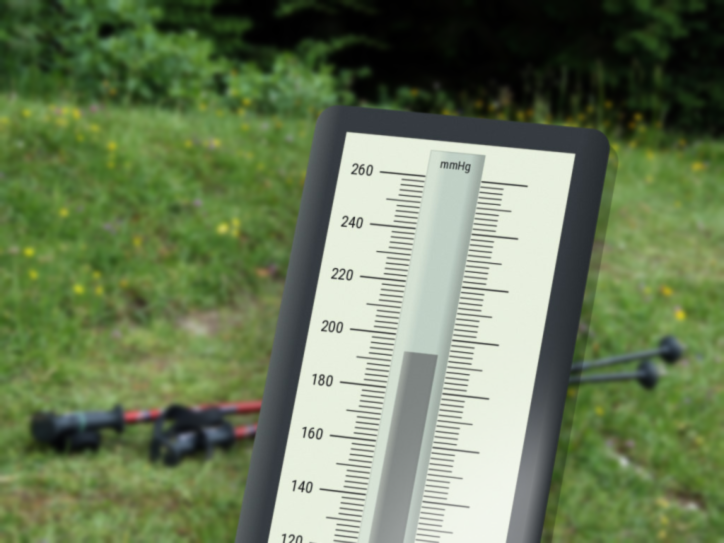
**194** mmHg
